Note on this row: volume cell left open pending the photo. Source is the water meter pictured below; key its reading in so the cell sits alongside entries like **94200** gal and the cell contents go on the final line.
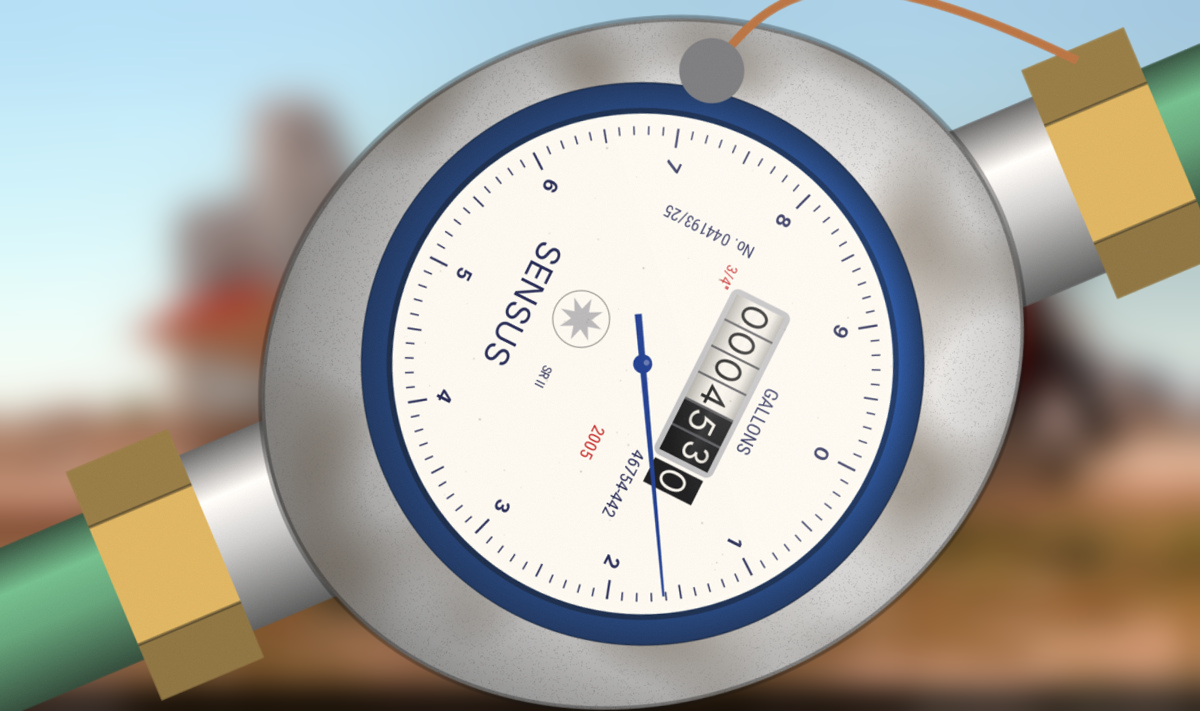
**4531.6** gal
